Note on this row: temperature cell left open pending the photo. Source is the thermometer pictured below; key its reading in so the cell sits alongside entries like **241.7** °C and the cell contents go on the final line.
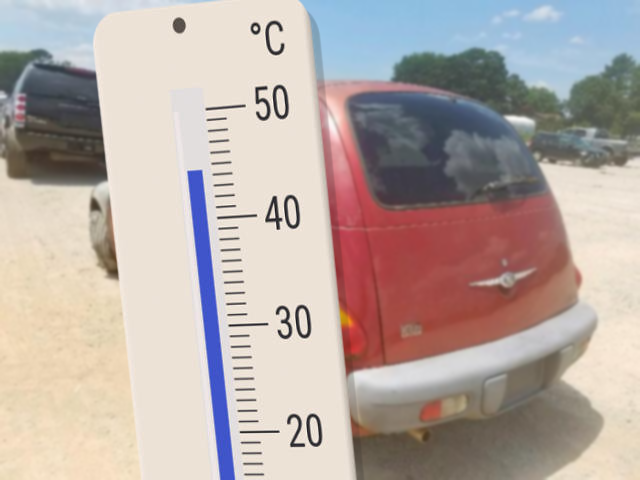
**44.5** °C
